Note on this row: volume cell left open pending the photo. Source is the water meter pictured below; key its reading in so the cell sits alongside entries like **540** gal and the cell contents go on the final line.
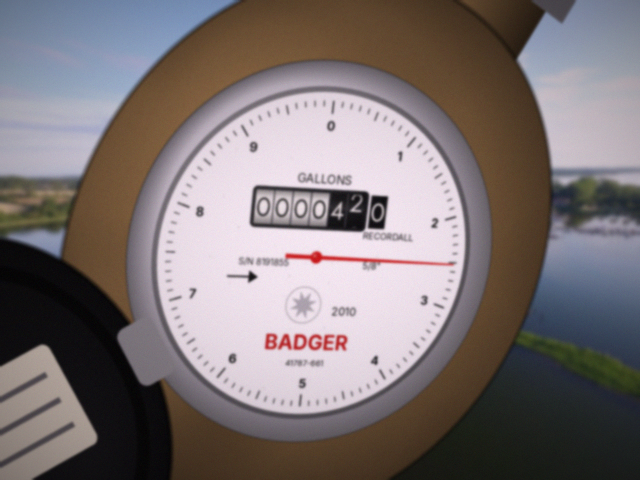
**422.5** gal
